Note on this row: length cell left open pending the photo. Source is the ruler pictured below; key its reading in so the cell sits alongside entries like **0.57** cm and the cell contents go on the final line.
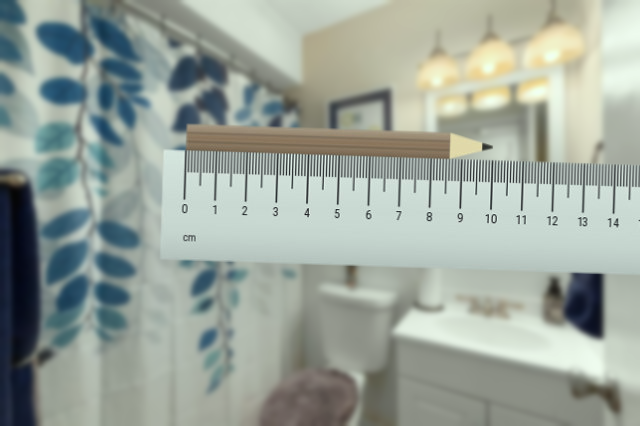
**10** cm
